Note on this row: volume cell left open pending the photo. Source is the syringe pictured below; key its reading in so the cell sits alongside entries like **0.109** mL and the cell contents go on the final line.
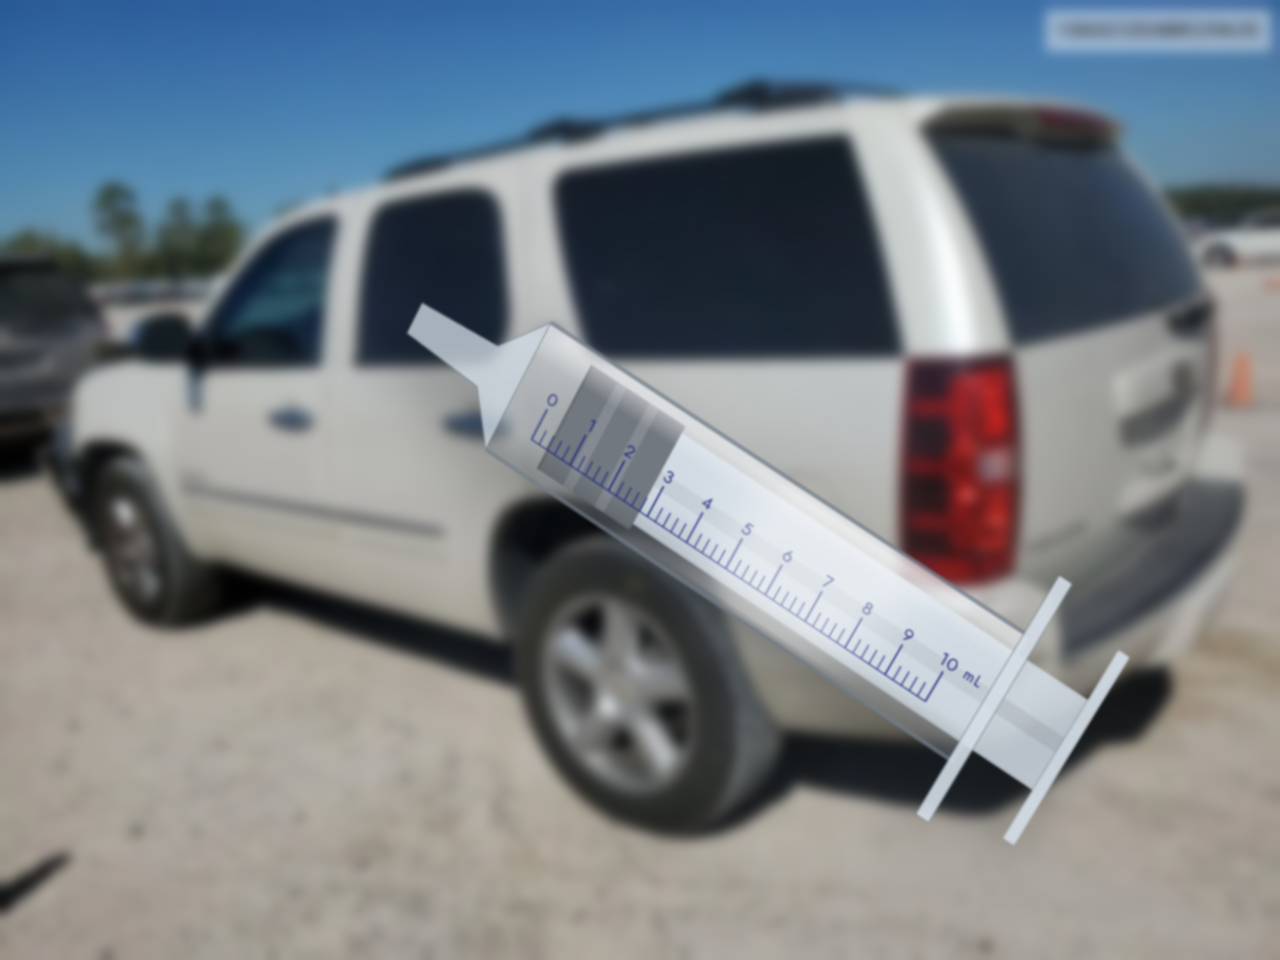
**0.4** mL
